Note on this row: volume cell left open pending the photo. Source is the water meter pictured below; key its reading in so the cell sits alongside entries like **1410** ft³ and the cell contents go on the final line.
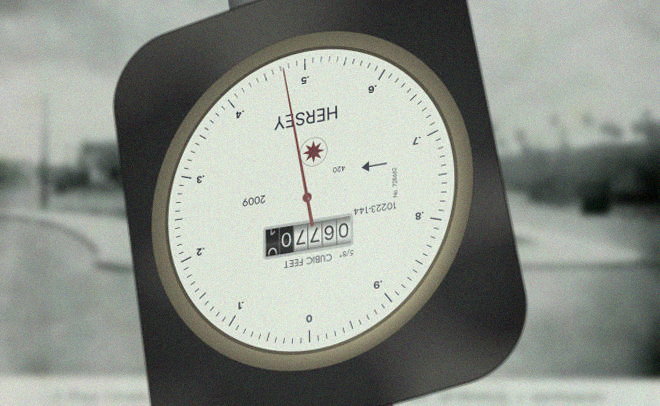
**67700.47** ft³
